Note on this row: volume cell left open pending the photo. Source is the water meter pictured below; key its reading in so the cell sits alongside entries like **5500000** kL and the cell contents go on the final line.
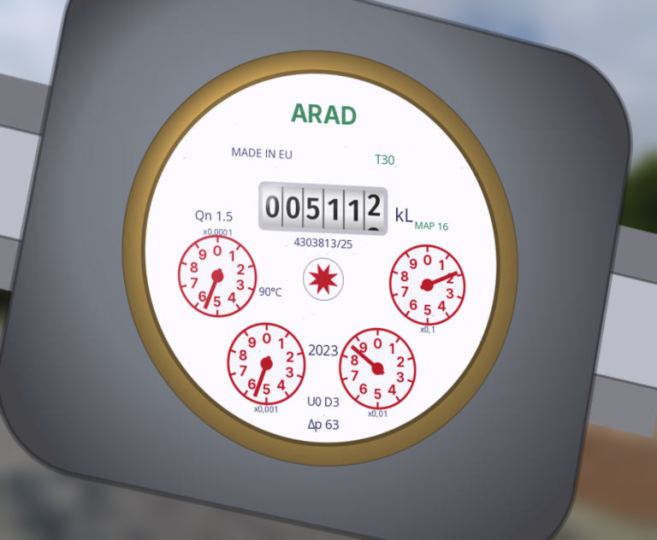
**5112.1855** kL
